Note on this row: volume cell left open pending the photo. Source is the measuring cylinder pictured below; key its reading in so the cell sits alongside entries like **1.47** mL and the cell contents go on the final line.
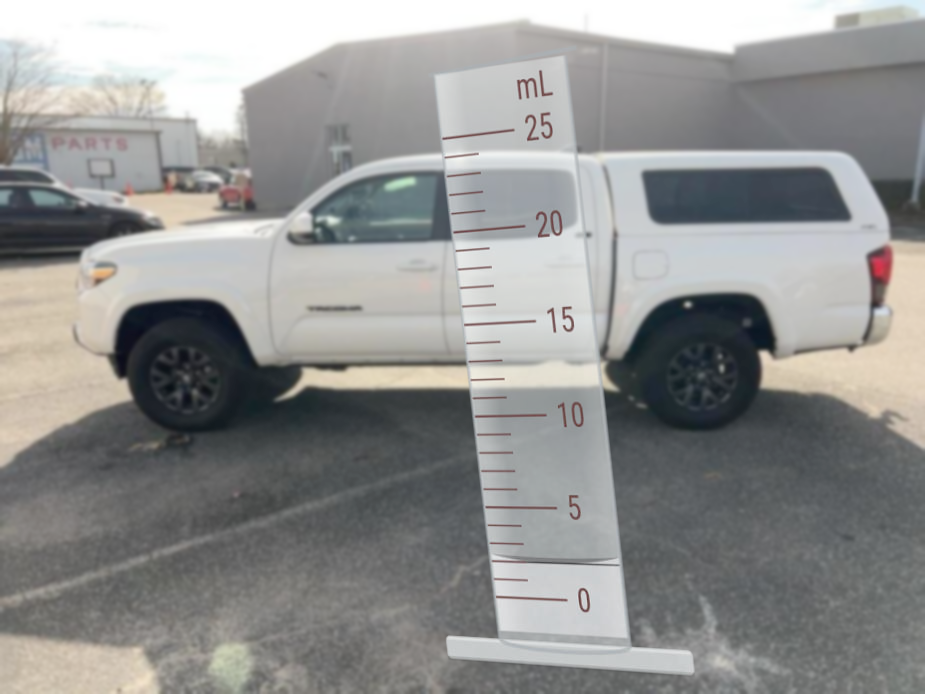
**2** mL
